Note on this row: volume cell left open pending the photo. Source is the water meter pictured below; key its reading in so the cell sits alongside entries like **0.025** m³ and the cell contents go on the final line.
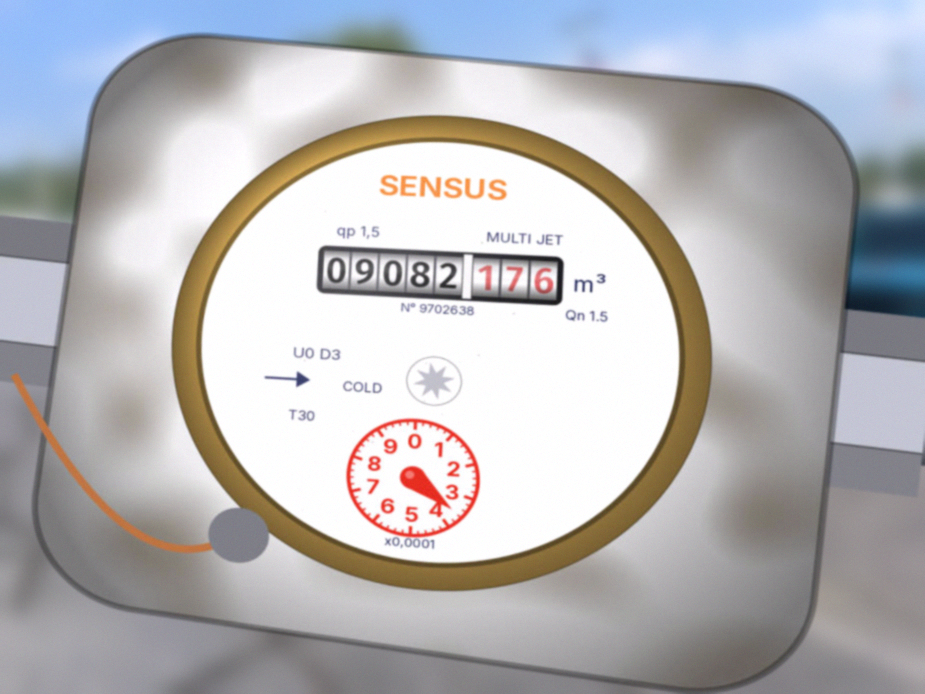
**9082.1763** m³
